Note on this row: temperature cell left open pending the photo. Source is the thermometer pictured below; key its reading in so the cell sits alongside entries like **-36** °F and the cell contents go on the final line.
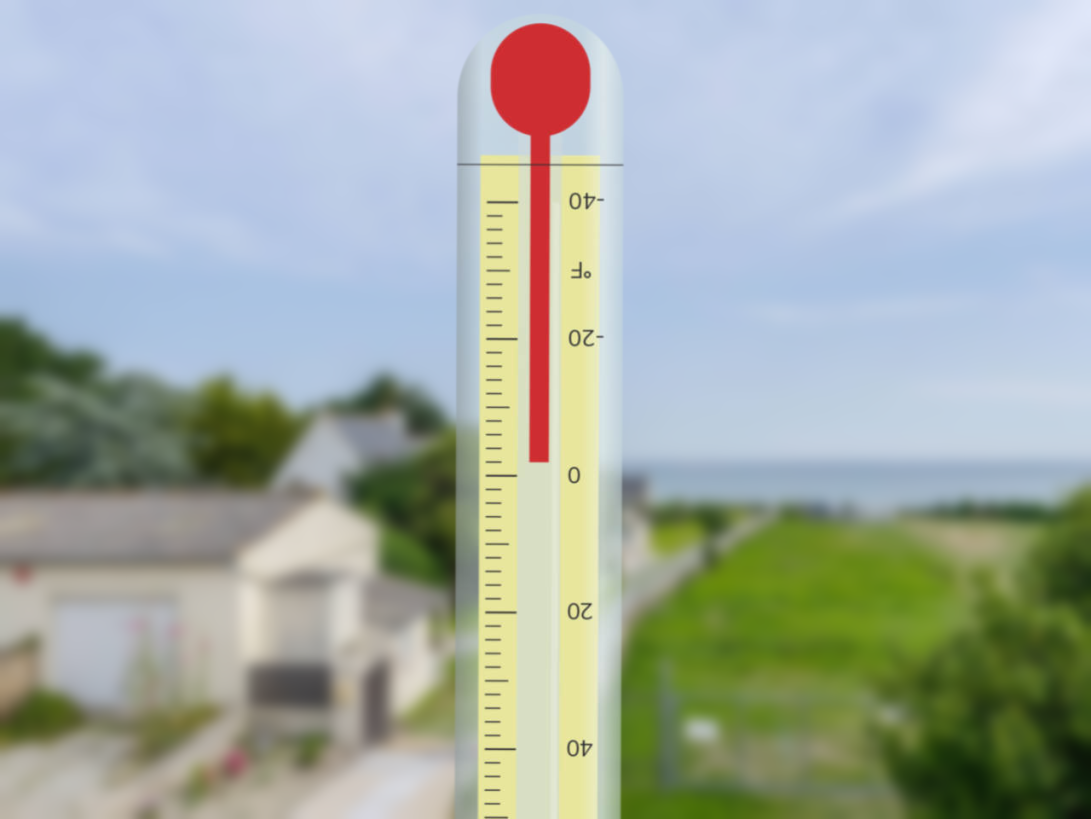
**-2** °F
